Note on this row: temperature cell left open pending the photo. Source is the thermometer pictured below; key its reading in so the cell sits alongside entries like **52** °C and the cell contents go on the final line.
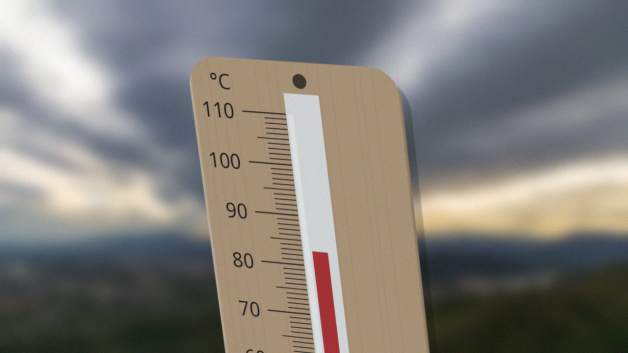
**83** °C
